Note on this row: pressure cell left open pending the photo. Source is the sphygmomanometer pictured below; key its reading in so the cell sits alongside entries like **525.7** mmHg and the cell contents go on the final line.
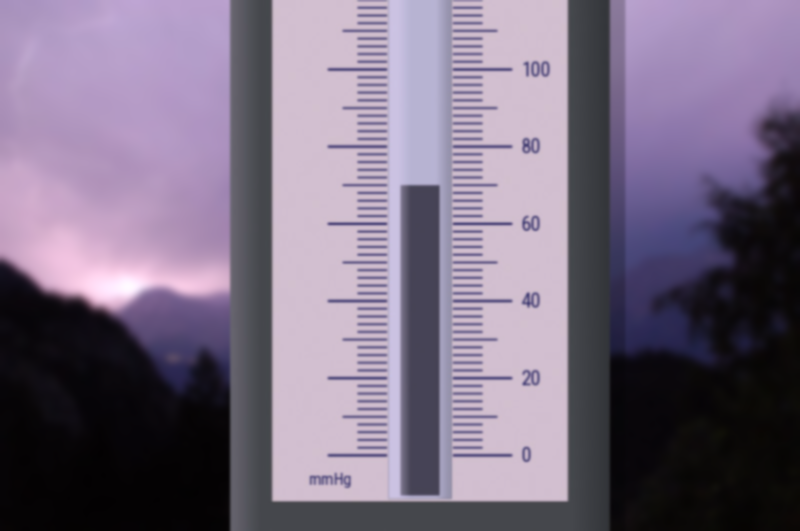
**70** mmHg
